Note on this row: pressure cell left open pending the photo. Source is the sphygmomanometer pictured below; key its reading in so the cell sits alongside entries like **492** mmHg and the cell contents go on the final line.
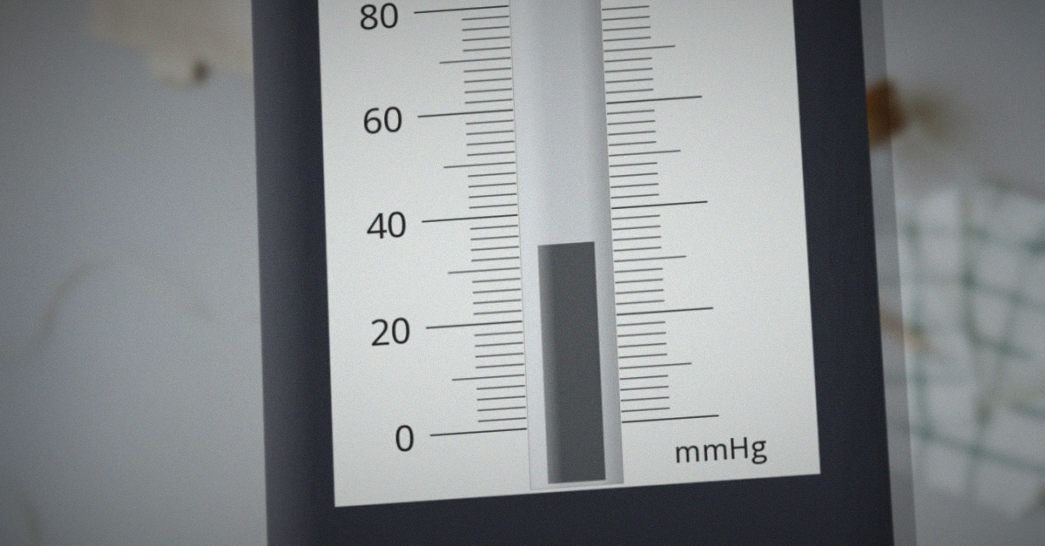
**34** mmHg
